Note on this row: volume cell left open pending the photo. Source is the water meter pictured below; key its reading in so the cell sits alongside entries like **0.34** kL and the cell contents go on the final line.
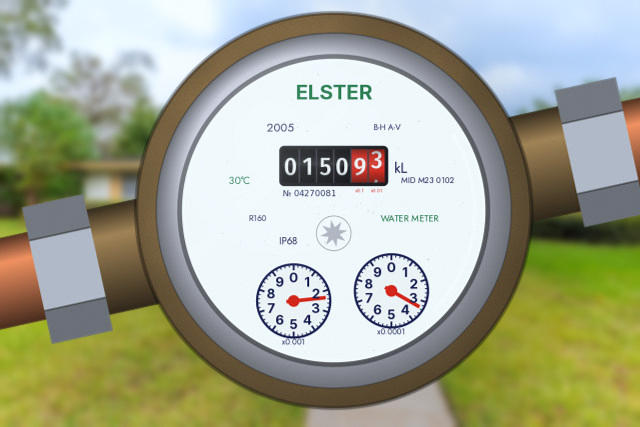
**150.9323** kL
